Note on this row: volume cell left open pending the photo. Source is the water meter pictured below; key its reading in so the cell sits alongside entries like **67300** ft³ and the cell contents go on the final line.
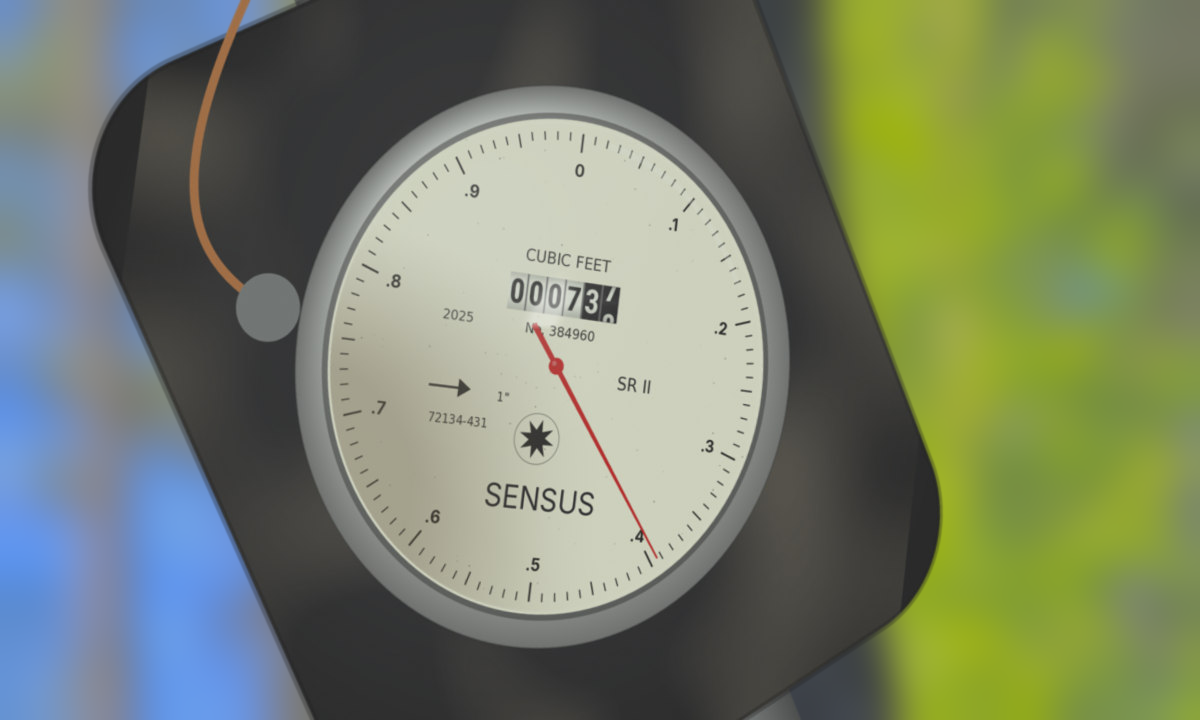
**737.39** ft³
